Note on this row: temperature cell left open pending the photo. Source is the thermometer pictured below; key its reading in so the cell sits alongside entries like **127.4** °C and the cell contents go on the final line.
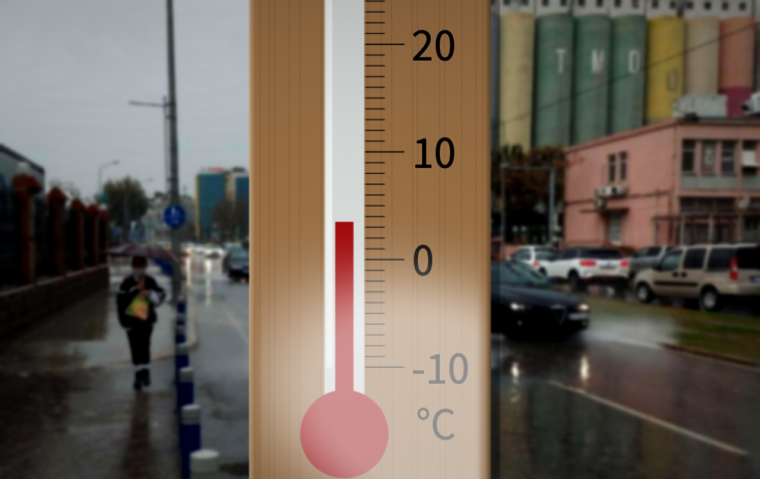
**3.5** °C
